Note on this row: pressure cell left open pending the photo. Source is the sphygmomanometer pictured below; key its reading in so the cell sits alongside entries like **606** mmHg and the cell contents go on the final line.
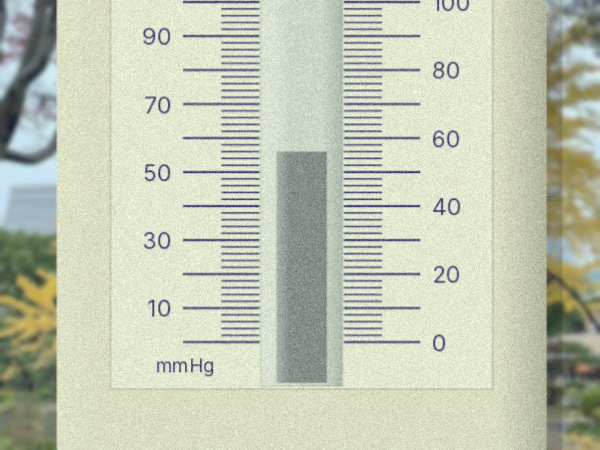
**56** mmHg
